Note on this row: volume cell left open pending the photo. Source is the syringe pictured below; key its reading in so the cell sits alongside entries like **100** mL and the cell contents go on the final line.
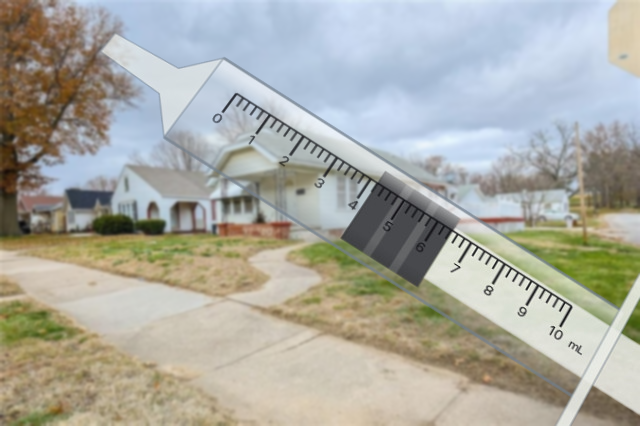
**4.2** mL
